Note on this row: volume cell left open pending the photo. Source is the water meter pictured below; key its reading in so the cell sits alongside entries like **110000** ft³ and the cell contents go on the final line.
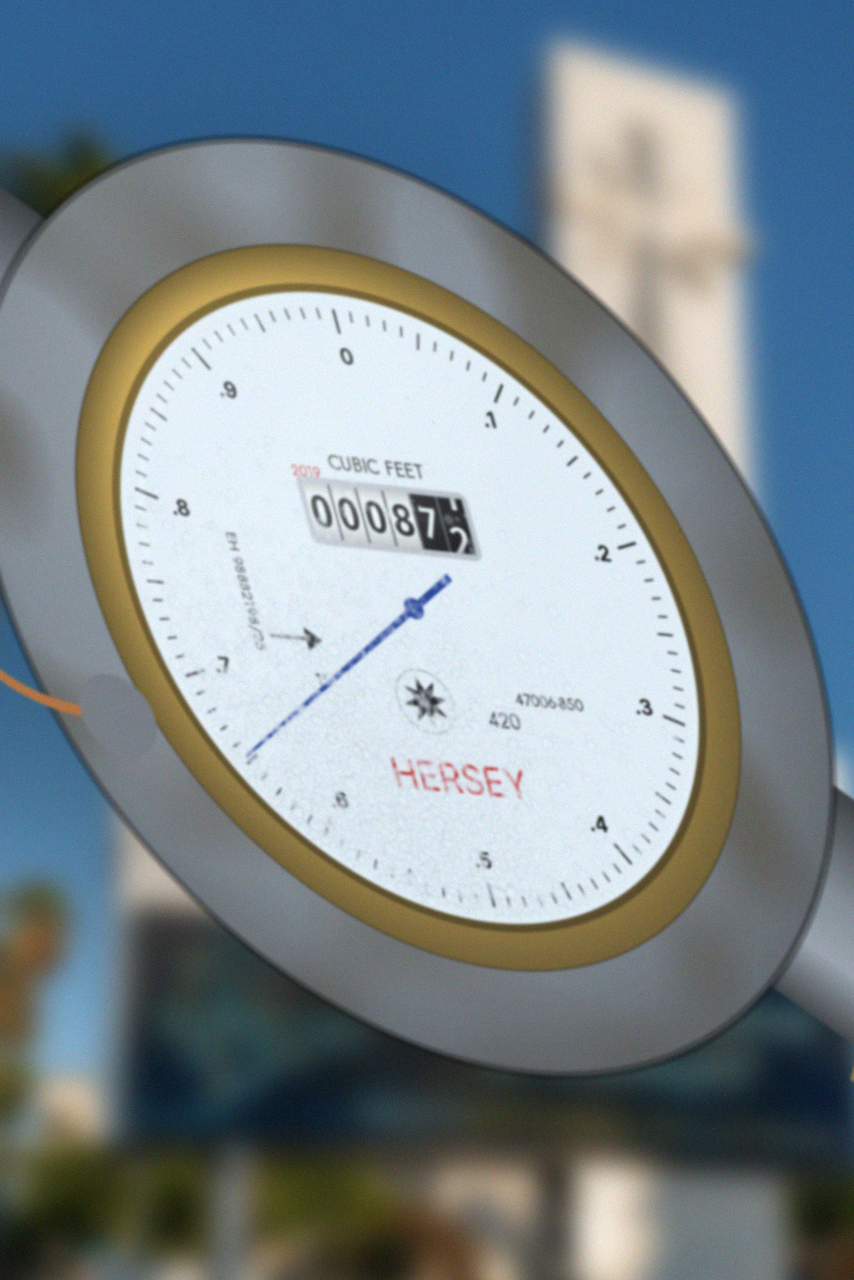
**871.65** ft³
